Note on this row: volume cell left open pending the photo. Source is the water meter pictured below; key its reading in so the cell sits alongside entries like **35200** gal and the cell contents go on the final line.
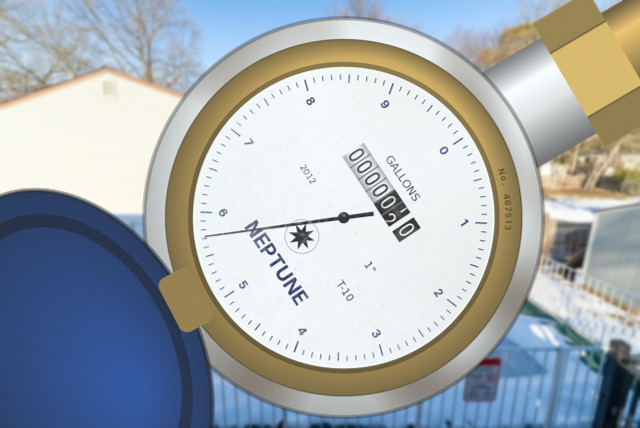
**15.7** gal
